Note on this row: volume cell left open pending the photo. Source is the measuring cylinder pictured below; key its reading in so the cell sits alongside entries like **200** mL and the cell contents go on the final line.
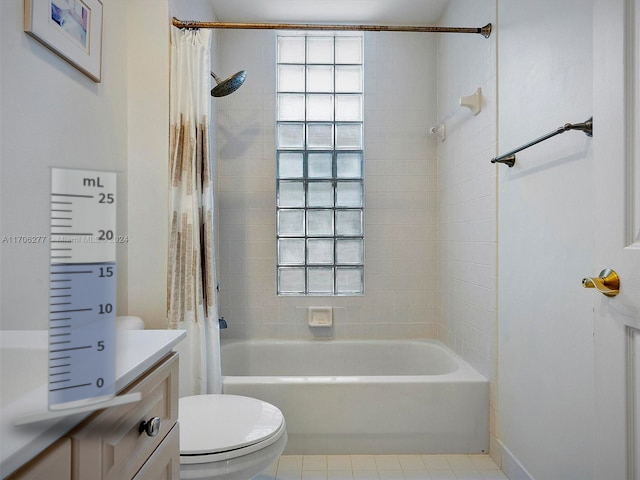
**16** mL
